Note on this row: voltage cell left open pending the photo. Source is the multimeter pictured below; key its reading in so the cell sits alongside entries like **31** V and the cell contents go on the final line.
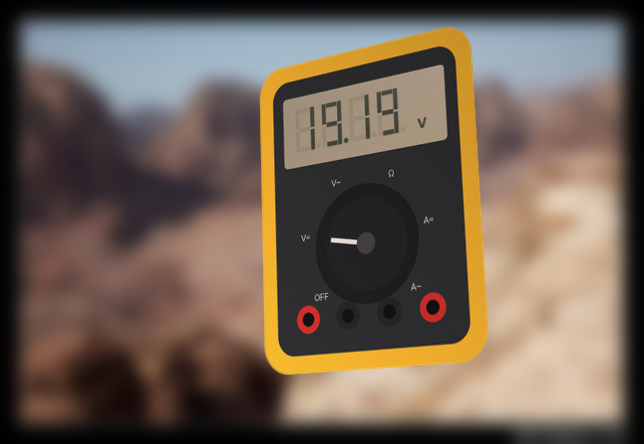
**19.19** V
